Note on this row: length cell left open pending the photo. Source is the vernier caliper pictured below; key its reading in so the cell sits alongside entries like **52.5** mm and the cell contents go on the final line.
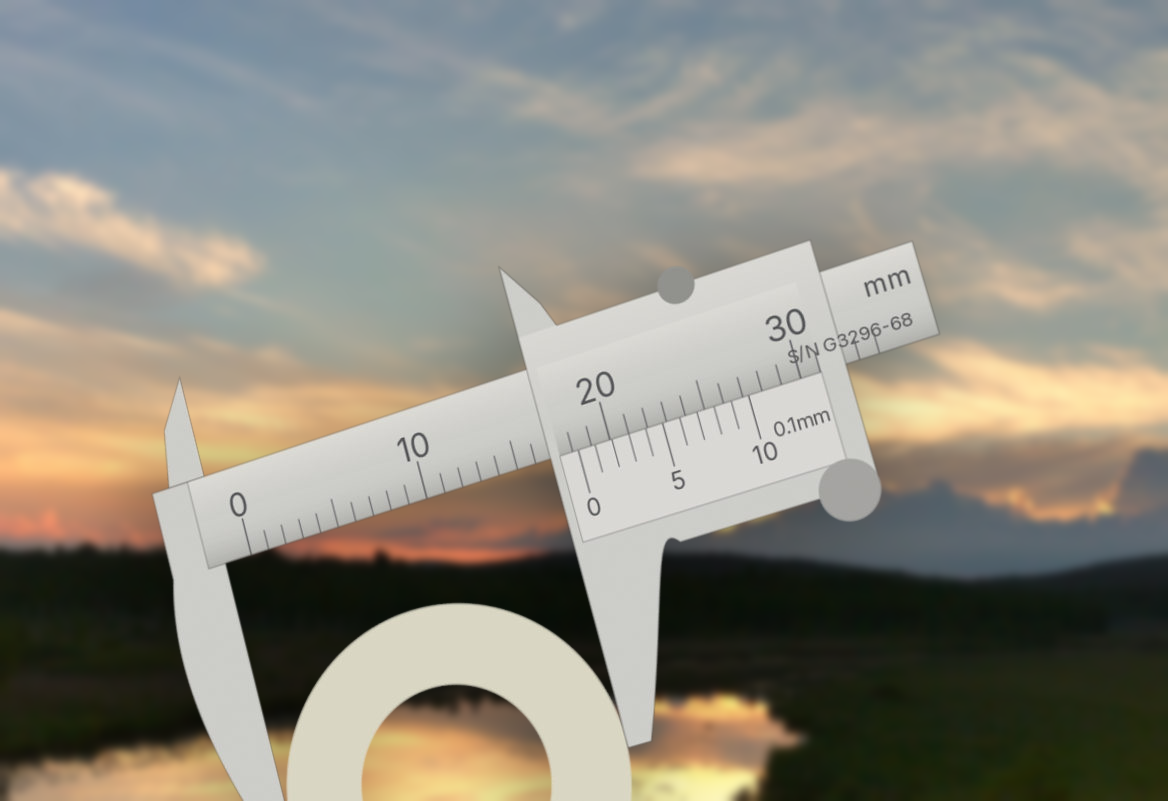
**18.3** mm
